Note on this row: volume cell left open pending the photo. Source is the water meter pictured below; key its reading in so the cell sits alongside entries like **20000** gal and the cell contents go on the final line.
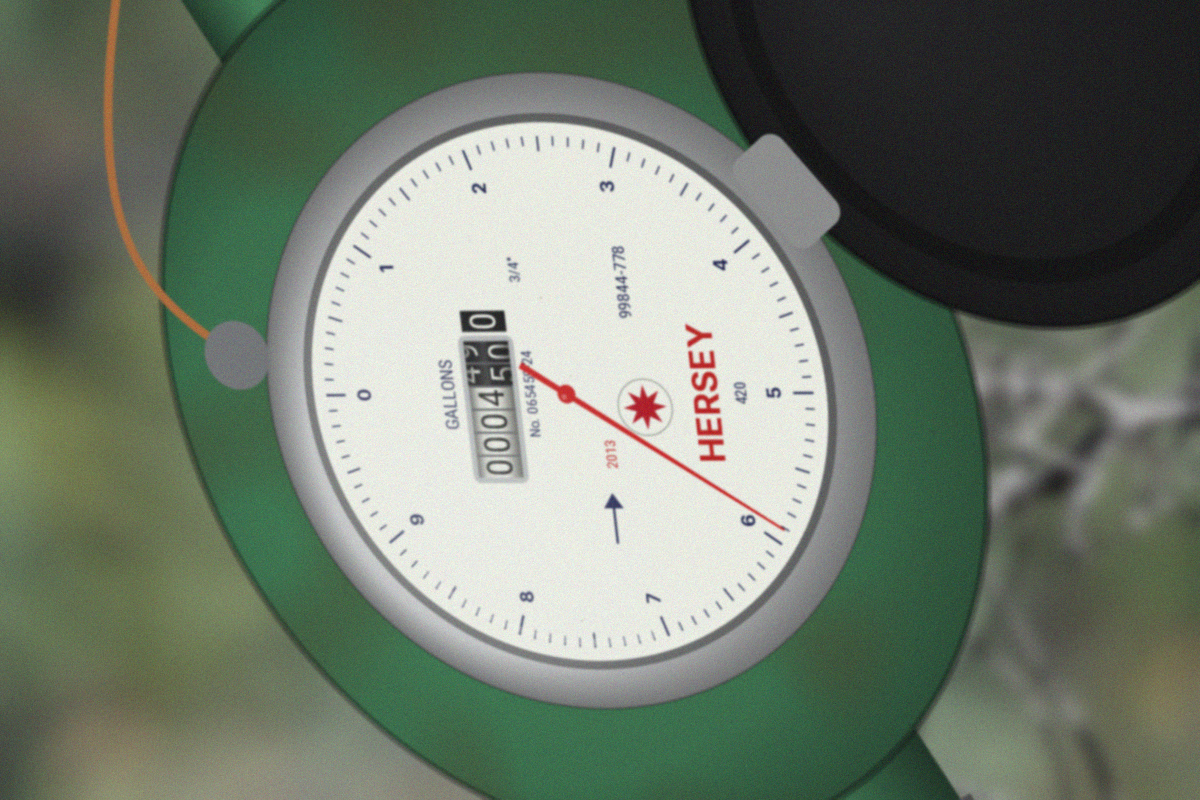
**4495.9** gal
